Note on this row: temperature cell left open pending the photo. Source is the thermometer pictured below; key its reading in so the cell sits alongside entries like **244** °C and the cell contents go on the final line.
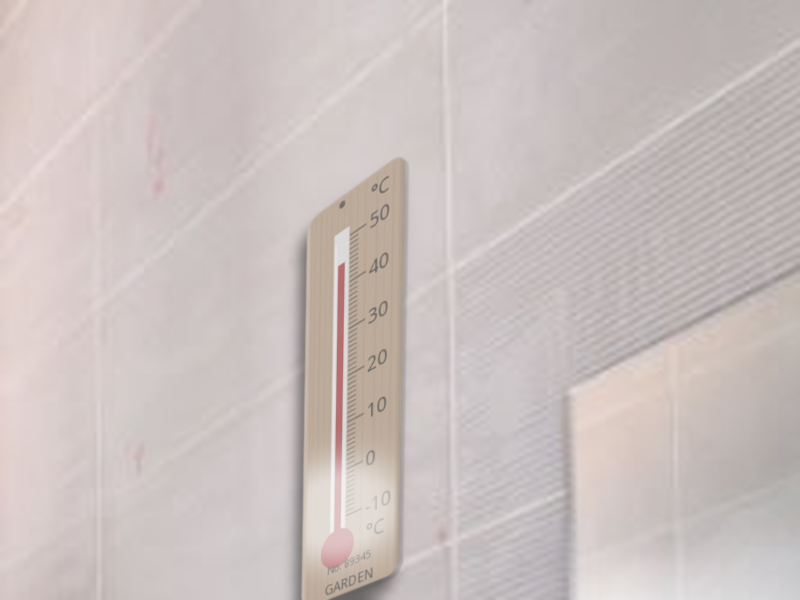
**45** °C
